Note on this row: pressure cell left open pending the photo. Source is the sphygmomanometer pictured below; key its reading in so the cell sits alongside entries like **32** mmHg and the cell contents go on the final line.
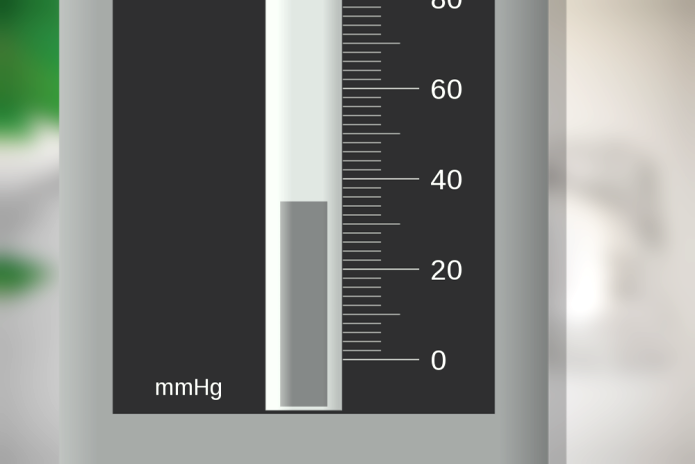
**35** mmHg
